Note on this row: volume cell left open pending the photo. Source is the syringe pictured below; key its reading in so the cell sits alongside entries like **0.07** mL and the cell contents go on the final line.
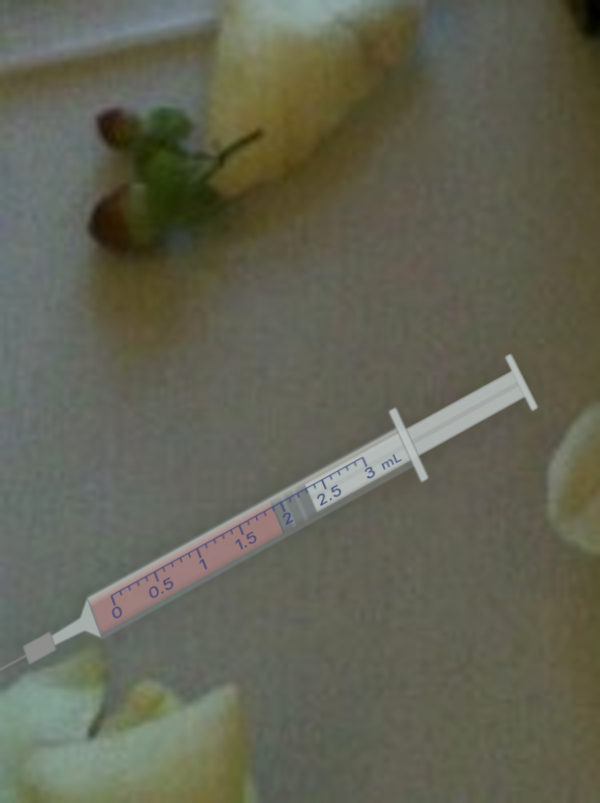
**1.9** mL
